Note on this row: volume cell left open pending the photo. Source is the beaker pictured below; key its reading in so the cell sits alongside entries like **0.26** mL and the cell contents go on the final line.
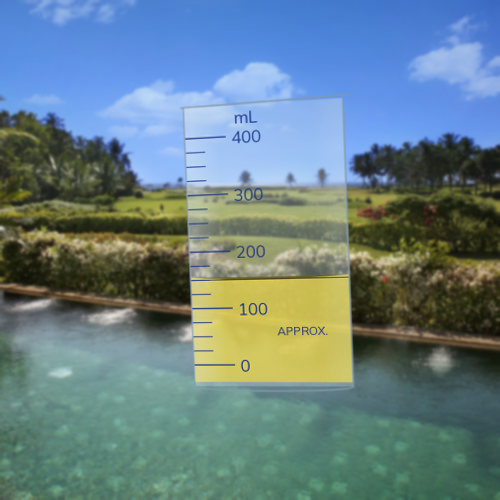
**150** mL
